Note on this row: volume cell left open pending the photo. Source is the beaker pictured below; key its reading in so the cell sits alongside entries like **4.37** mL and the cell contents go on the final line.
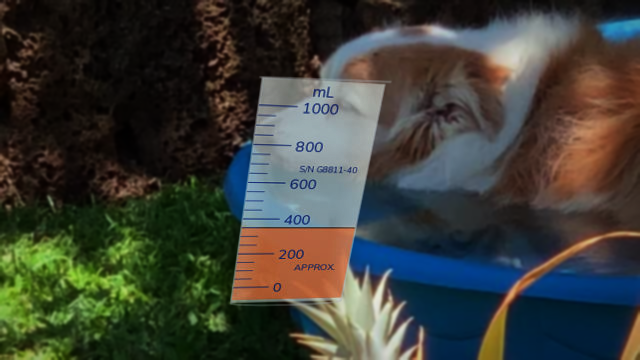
**350** mL
